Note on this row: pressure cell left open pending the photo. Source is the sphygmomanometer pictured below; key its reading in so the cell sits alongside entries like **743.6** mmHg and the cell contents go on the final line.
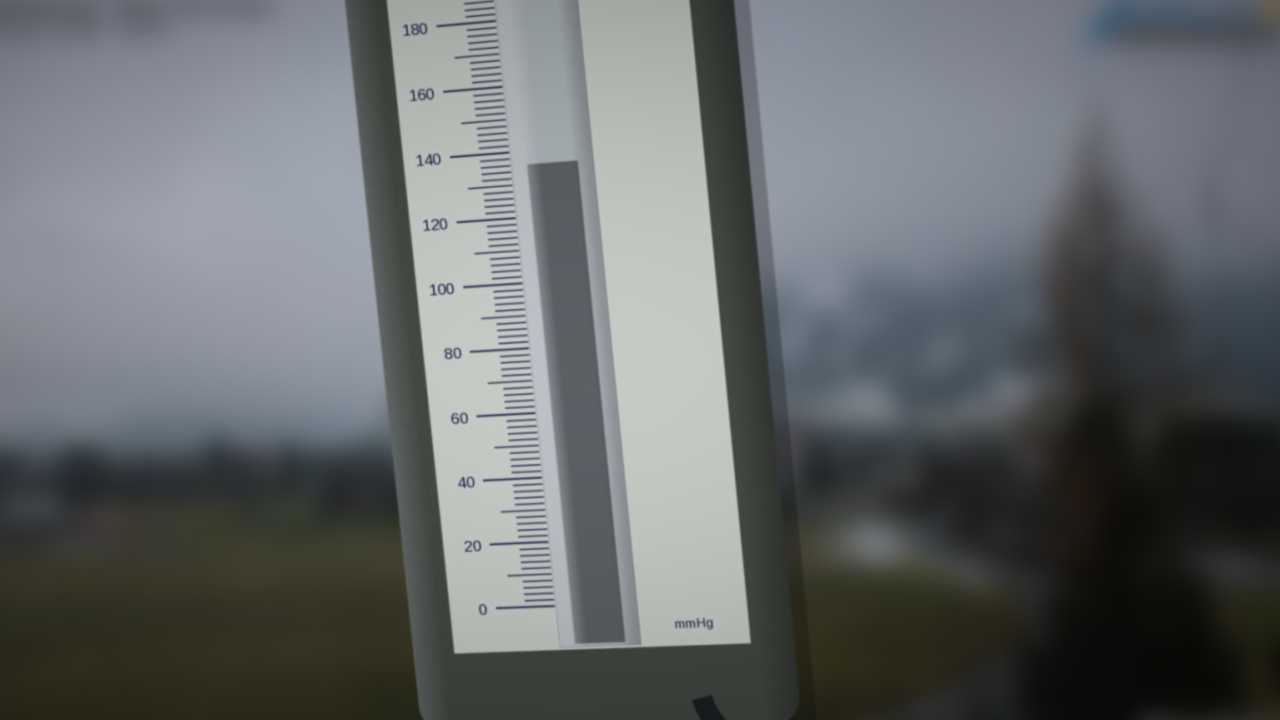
**136** mmHg
